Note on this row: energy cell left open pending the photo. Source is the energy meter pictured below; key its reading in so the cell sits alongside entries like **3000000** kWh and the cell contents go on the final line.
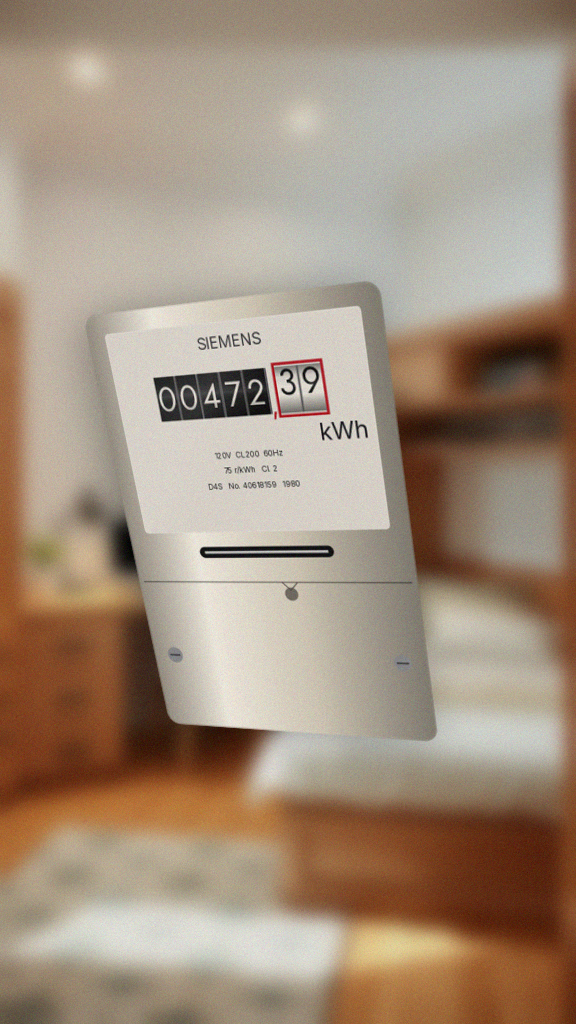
**472.39** kWh
